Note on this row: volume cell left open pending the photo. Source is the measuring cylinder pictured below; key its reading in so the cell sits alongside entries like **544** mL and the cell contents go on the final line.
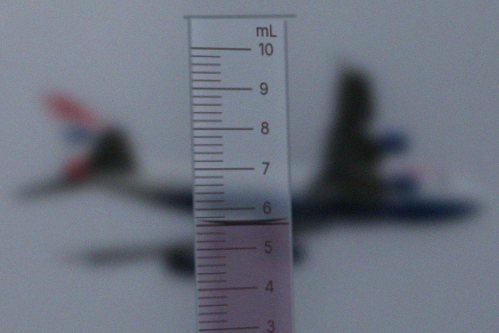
**5.6** mL
